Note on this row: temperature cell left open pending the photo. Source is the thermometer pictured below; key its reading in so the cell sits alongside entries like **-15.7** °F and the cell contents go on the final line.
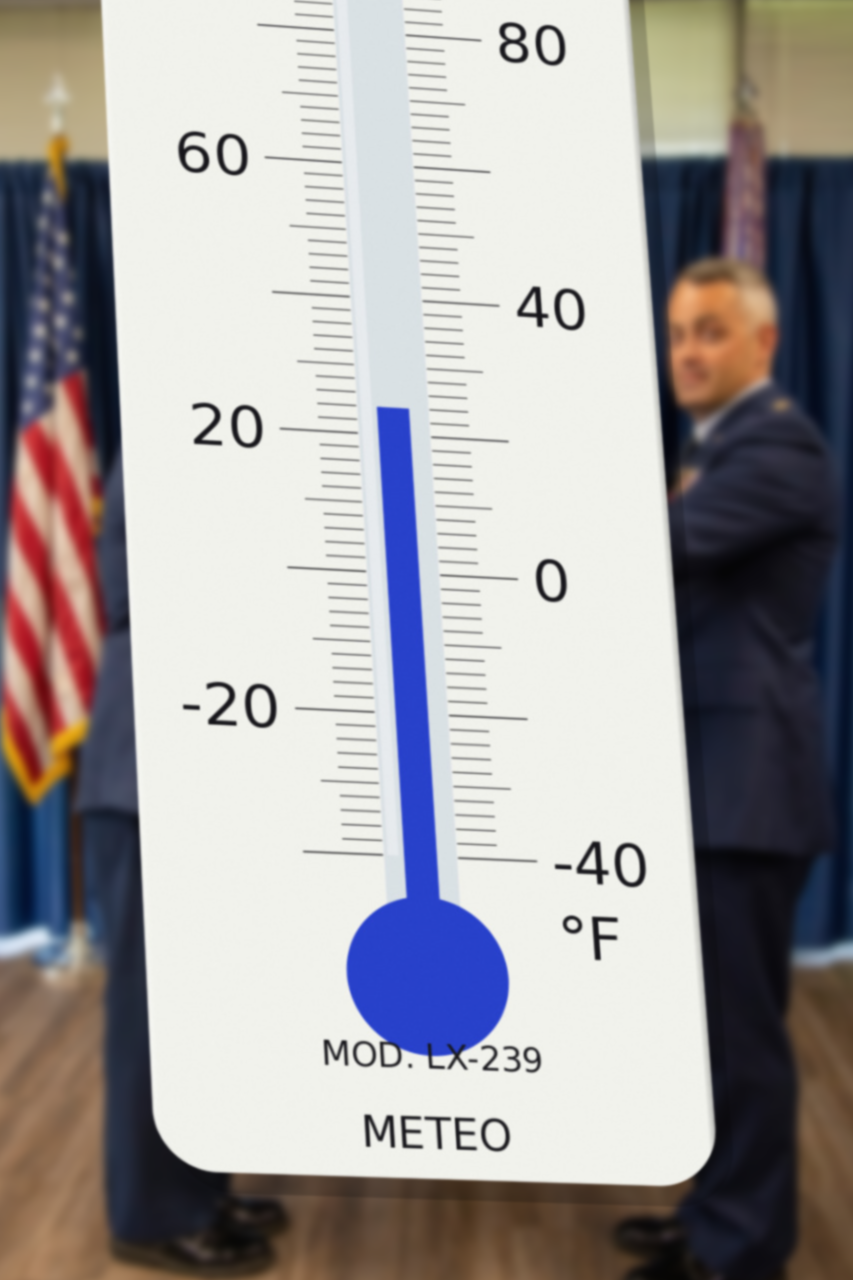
**24** °F
